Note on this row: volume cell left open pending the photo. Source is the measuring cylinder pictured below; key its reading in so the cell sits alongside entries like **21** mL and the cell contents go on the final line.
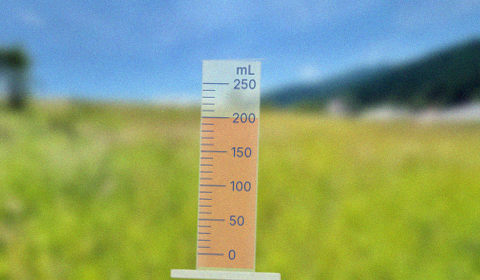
**200** mL
